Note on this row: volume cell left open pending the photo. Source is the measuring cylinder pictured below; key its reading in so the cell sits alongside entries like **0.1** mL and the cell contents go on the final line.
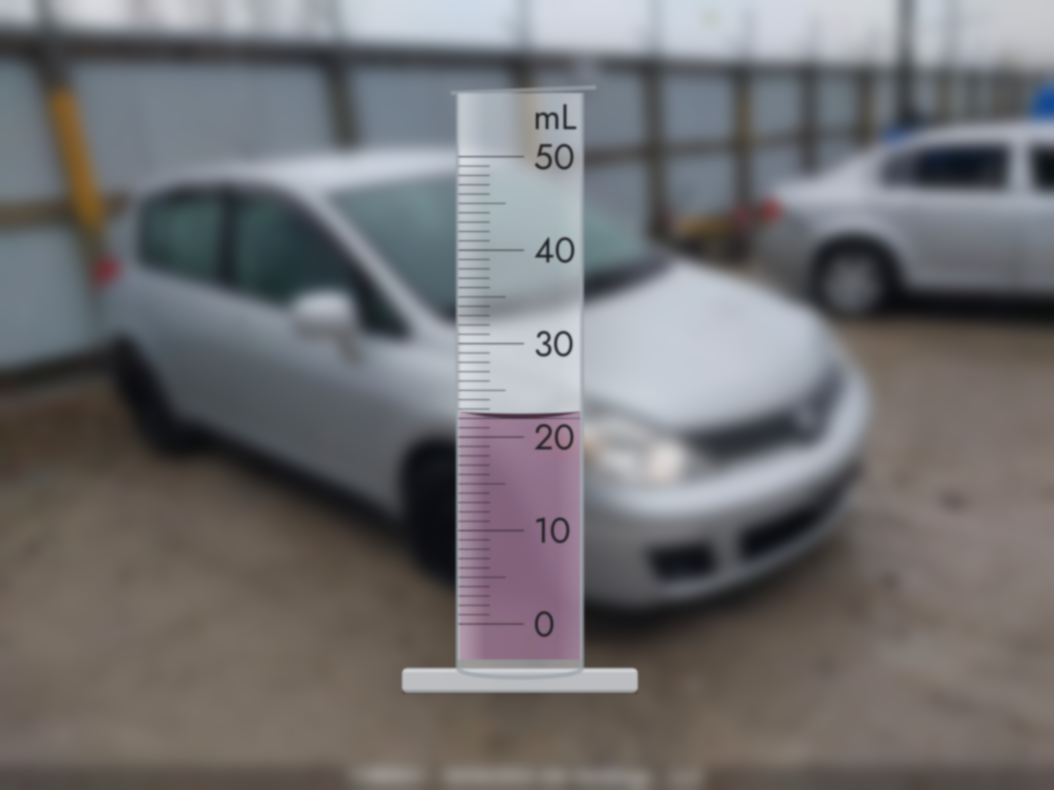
**22** mL
